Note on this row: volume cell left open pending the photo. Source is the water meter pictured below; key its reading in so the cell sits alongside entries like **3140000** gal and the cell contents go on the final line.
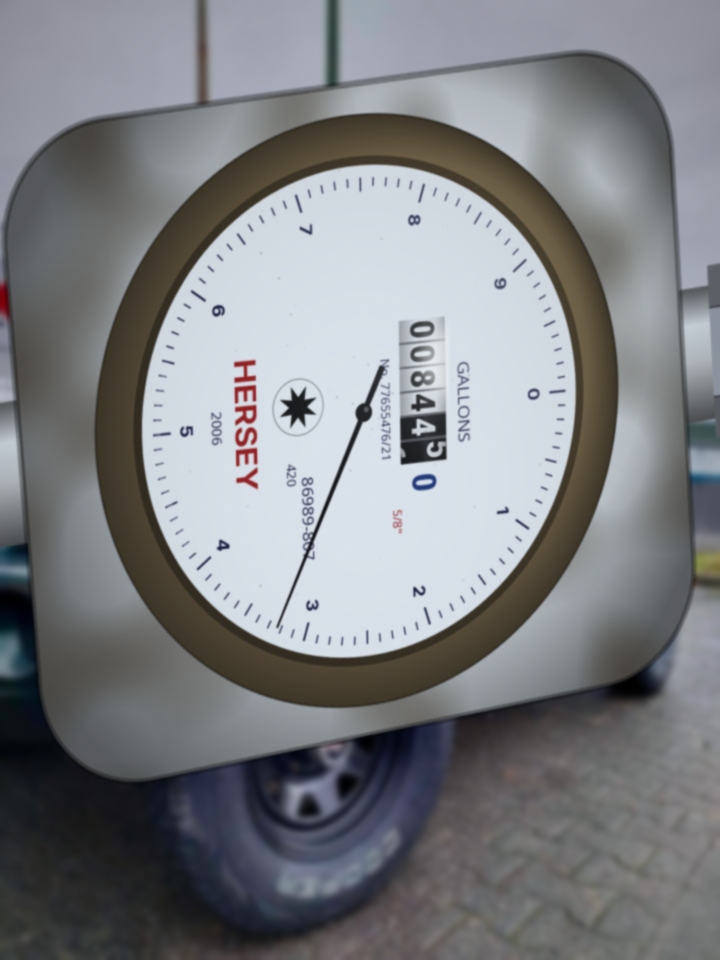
**84453.2** gal
